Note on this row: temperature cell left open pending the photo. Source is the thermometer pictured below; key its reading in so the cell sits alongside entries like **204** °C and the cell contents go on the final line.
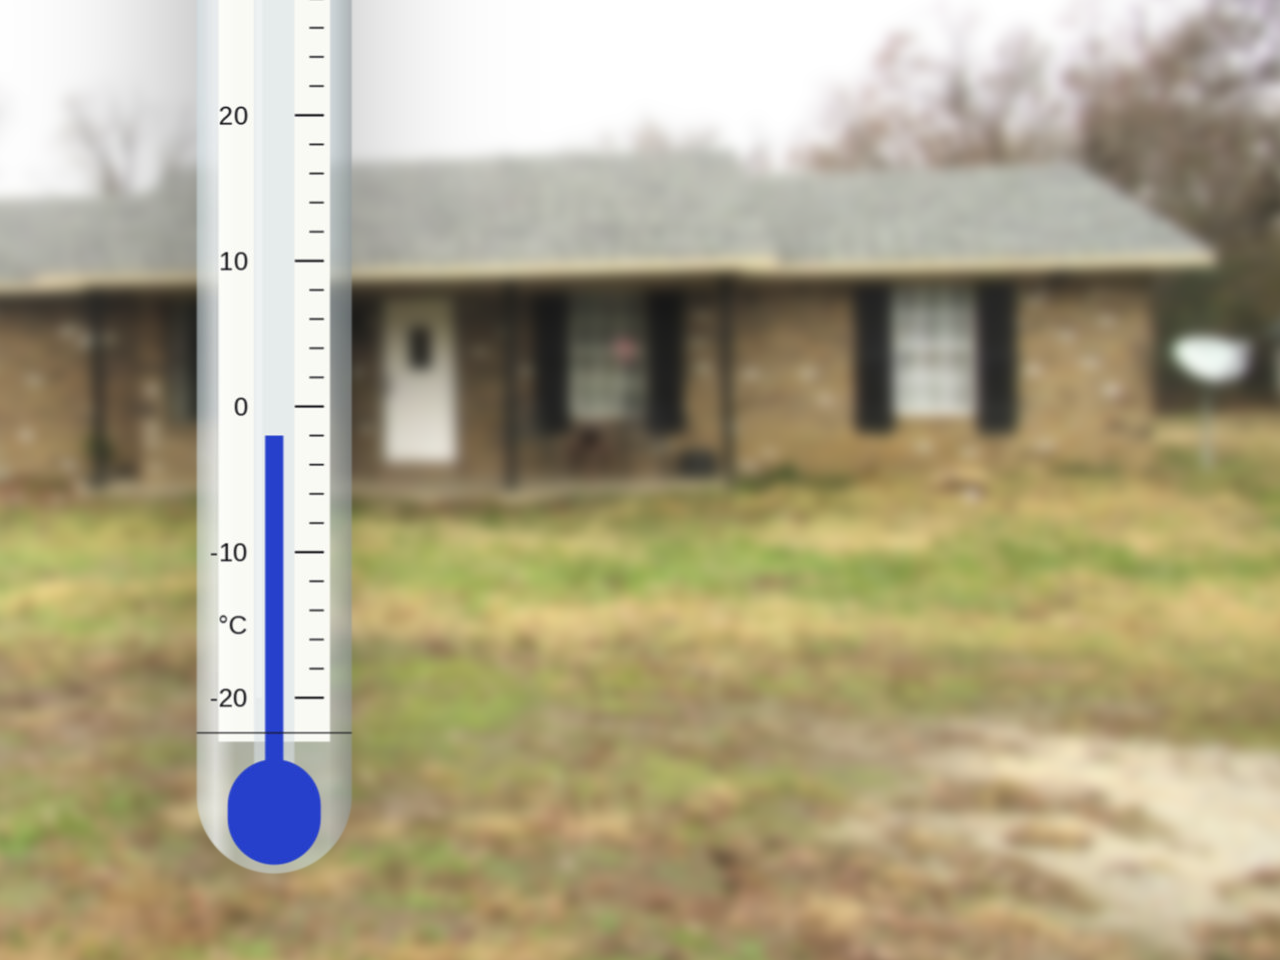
**-2** °C
